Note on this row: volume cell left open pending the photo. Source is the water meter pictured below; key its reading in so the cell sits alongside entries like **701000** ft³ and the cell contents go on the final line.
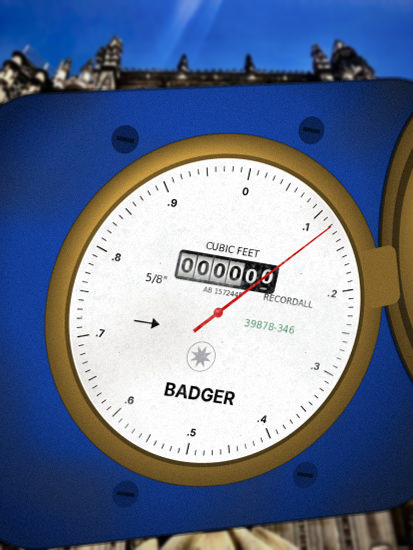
**0.12** ft³
